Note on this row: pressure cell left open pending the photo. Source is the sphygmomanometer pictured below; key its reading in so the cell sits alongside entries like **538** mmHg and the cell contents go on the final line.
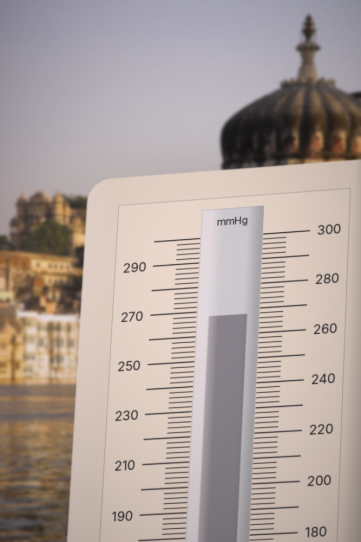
**268** mmHg
